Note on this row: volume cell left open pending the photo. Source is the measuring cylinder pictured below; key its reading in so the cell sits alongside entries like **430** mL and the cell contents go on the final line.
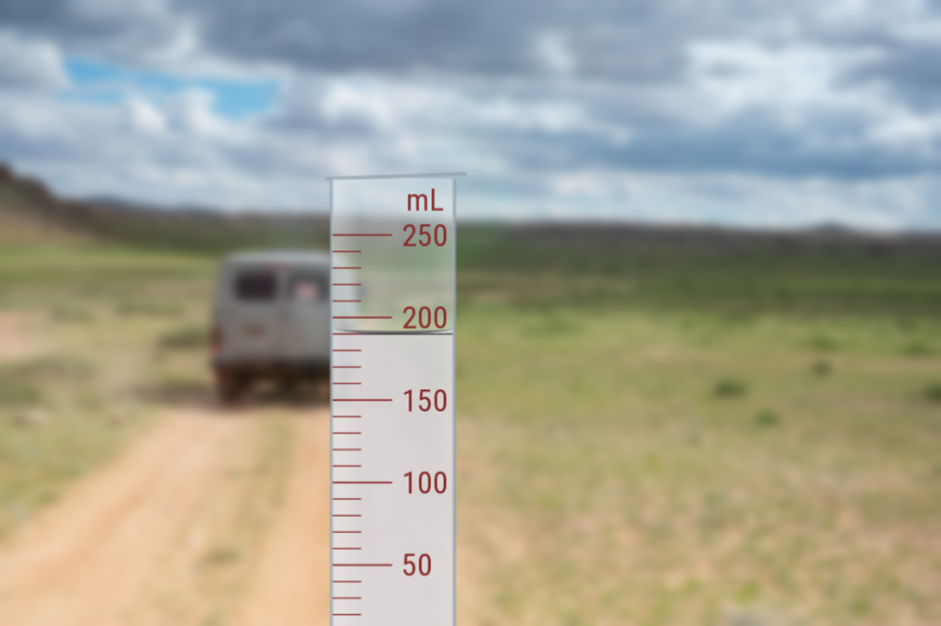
**190** mL
